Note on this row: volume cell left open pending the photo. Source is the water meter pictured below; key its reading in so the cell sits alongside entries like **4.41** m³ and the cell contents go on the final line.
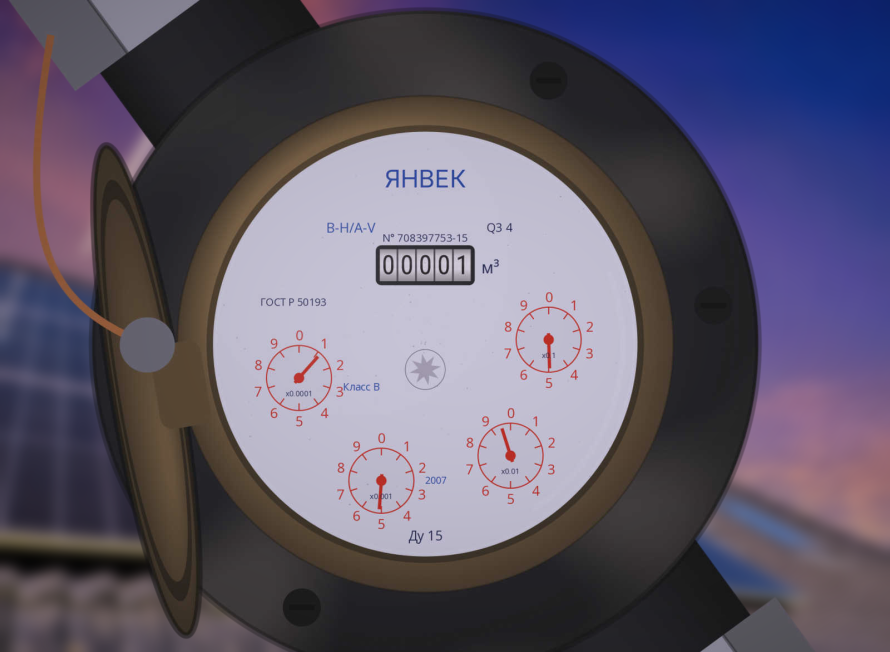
**1.4951** m³
